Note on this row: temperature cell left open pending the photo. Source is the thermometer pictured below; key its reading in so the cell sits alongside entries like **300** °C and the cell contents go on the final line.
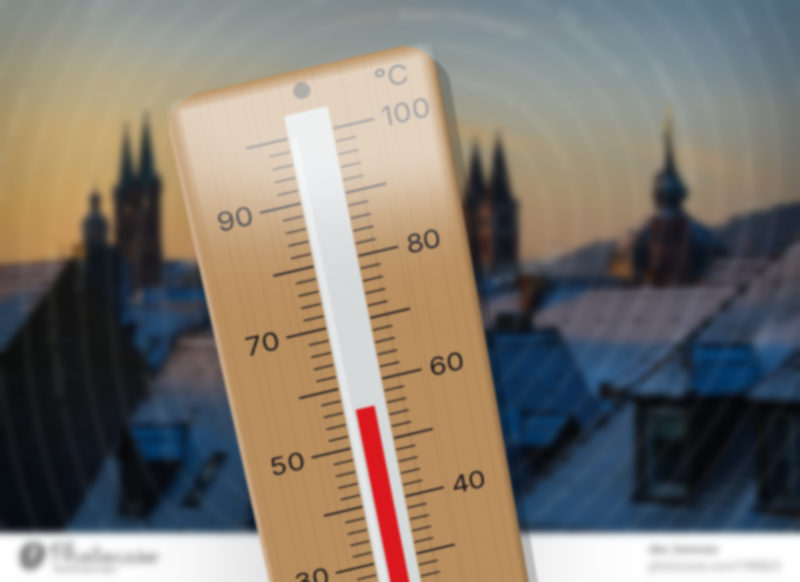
**56** °C
